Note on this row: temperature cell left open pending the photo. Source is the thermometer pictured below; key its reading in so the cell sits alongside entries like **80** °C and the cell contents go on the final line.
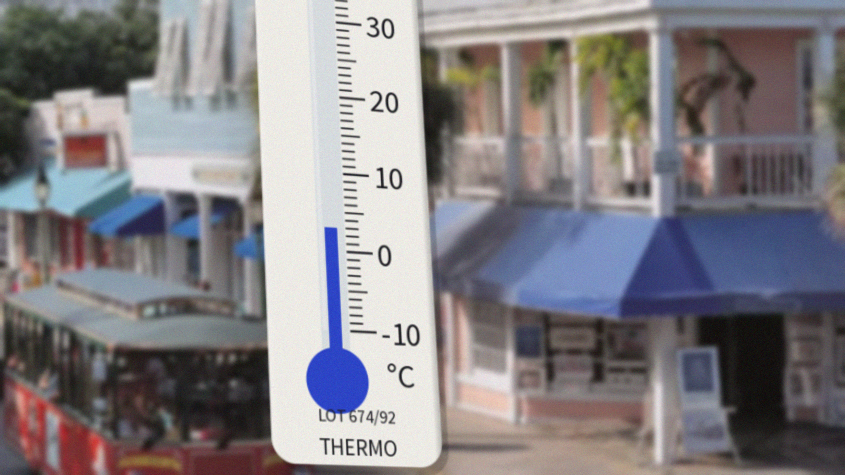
**3** °C
